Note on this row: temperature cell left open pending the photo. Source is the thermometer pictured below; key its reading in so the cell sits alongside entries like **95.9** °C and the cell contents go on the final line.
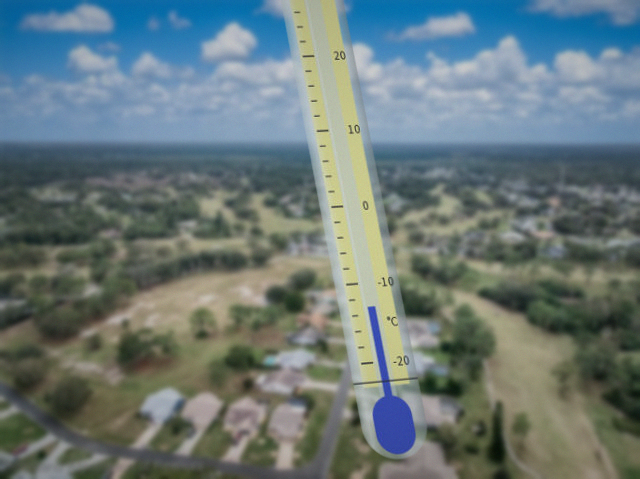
**-13** °C
